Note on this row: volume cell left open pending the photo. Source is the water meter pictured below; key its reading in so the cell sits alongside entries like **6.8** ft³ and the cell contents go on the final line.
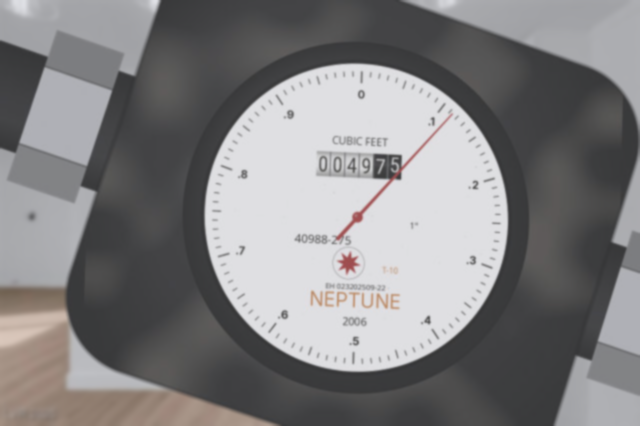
**4975.11** ft³
